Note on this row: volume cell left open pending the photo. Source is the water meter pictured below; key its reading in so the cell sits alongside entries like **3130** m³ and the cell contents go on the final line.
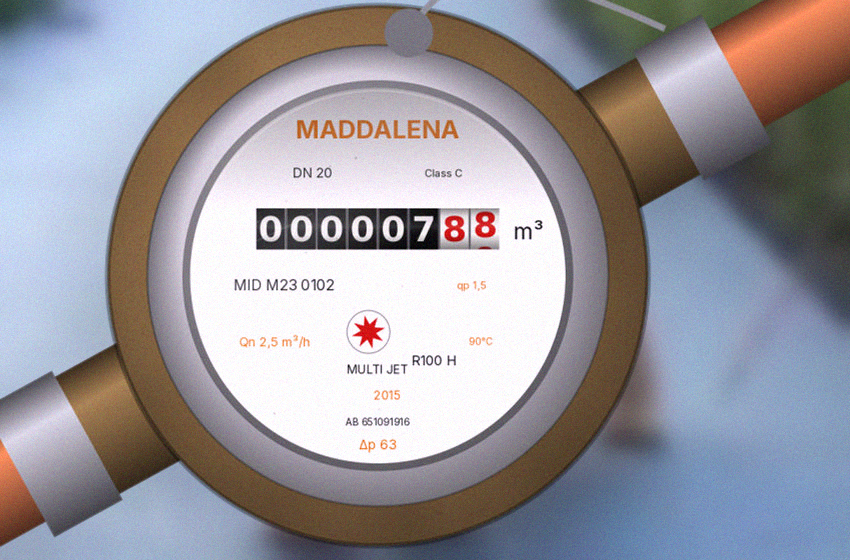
**7.88** m³
